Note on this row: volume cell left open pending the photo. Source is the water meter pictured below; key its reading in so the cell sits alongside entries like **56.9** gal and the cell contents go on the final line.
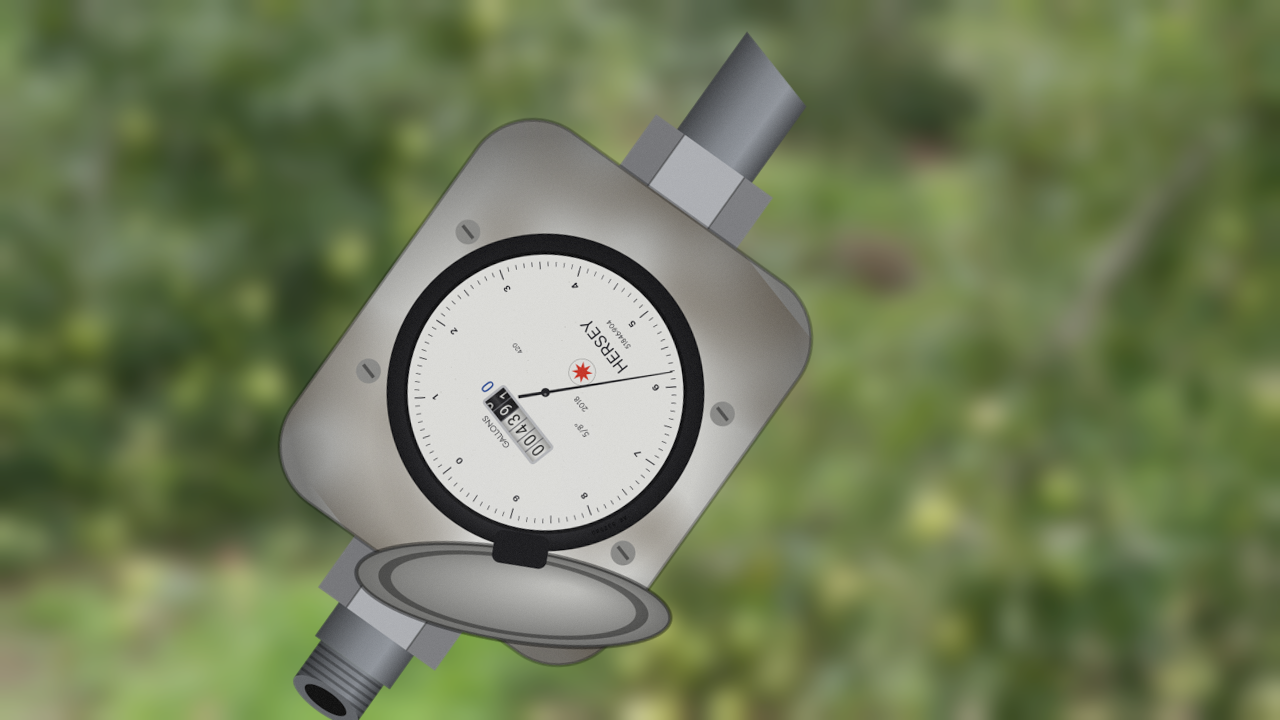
**43905.8** gal
